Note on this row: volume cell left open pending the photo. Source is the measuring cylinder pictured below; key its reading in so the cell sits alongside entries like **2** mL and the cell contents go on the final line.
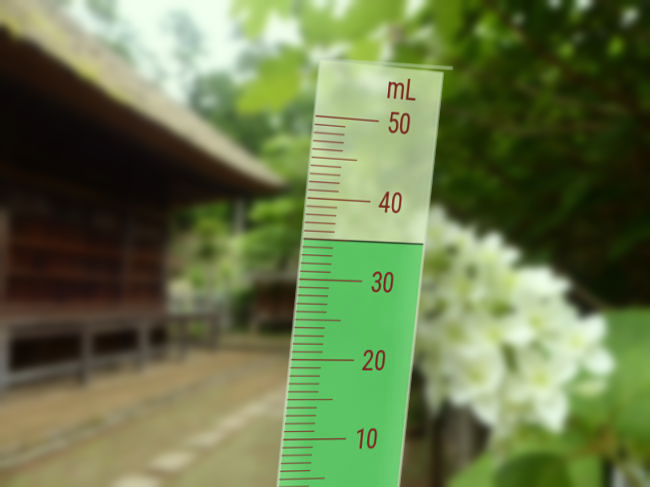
**35** mL
